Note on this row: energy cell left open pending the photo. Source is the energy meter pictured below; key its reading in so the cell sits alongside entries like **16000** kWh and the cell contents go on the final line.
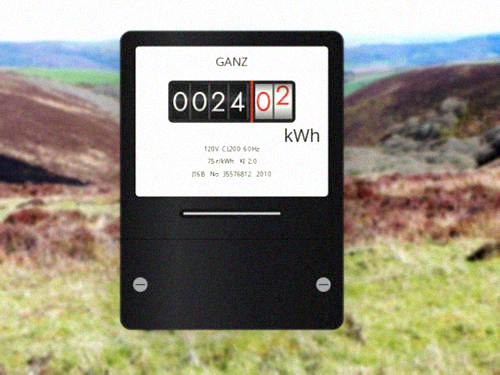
**24.02** kWh
